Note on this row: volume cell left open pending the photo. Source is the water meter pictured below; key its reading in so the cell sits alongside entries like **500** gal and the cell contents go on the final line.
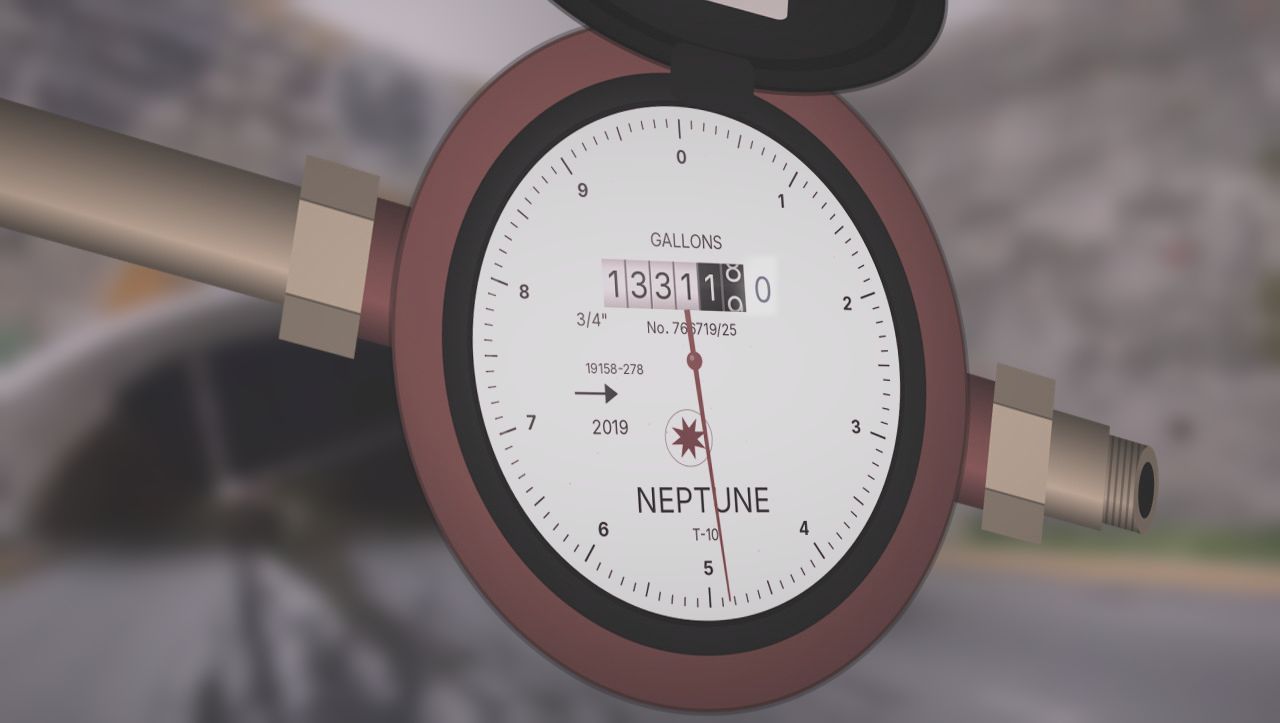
**1331184.8** gal
